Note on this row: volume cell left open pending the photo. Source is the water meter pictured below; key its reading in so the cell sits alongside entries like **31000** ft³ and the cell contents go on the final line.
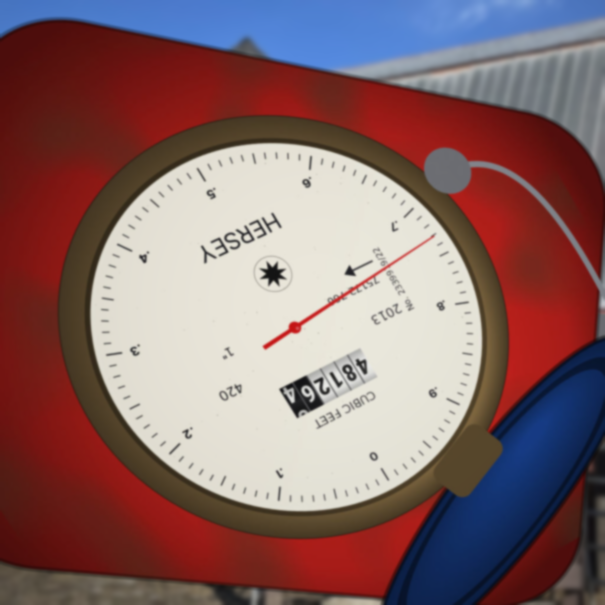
**481263.73** ft³
